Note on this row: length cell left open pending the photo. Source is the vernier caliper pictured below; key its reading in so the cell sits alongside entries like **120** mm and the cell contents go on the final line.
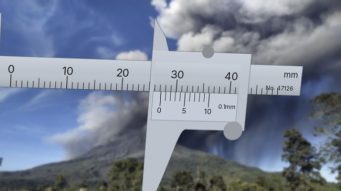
**27.2** mm
